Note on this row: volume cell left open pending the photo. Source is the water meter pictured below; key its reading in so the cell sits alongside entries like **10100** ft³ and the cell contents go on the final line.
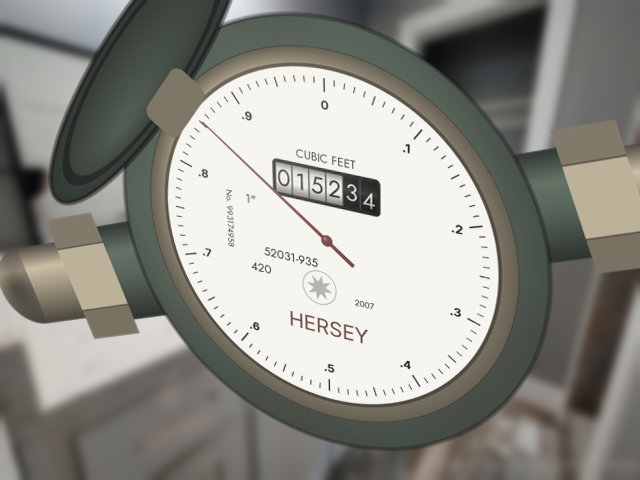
**15233.85** ft³
